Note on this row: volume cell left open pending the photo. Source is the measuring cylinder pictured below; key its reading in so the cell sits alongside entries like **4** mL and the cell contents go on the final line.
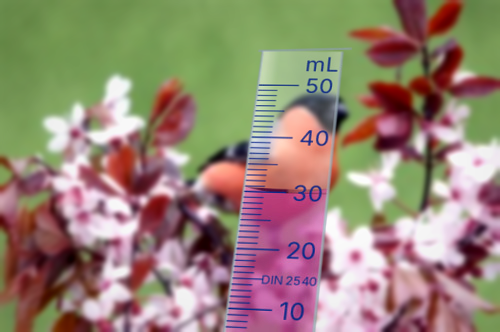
**30** mL
